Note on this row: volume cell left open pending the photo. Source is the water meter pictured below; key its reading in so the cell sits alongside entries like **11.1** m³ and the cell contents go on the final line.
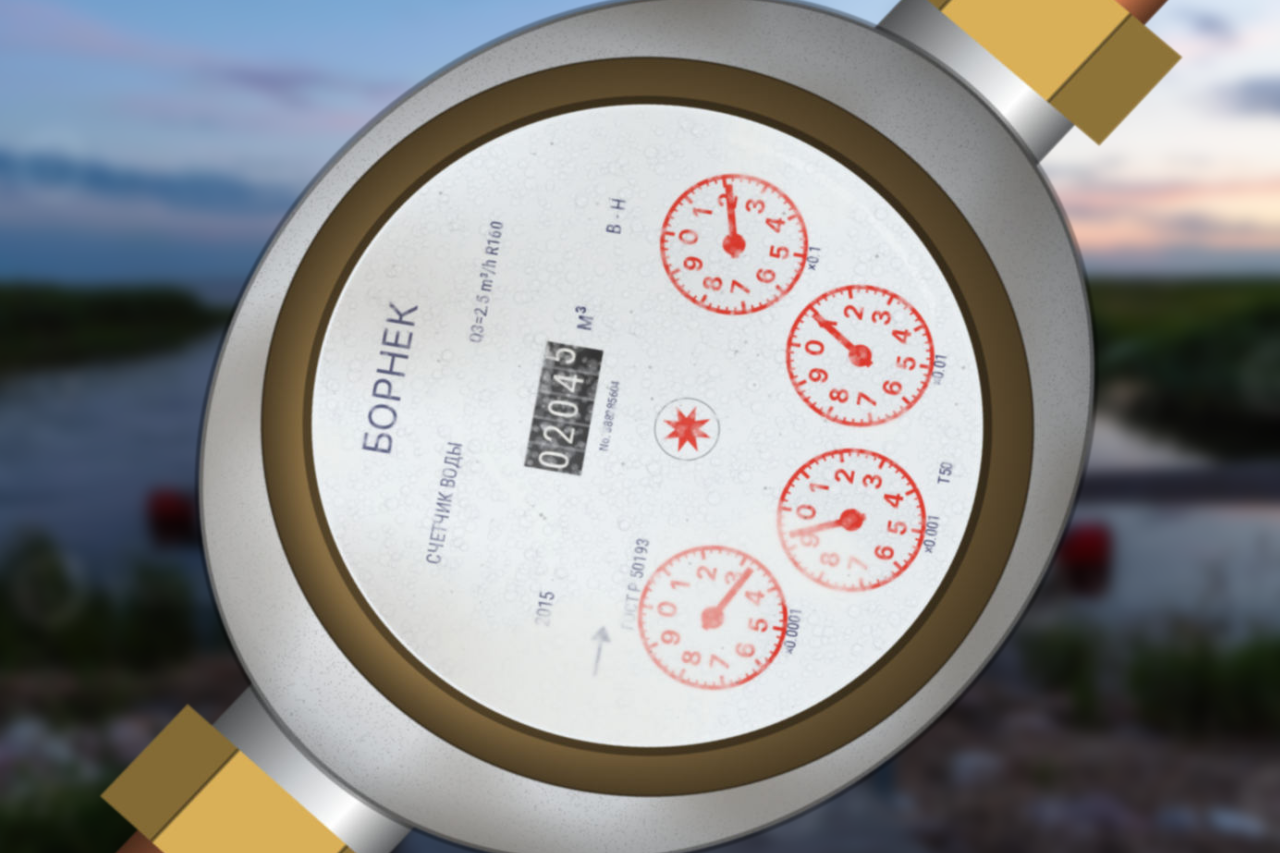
**2045.2093** m³
